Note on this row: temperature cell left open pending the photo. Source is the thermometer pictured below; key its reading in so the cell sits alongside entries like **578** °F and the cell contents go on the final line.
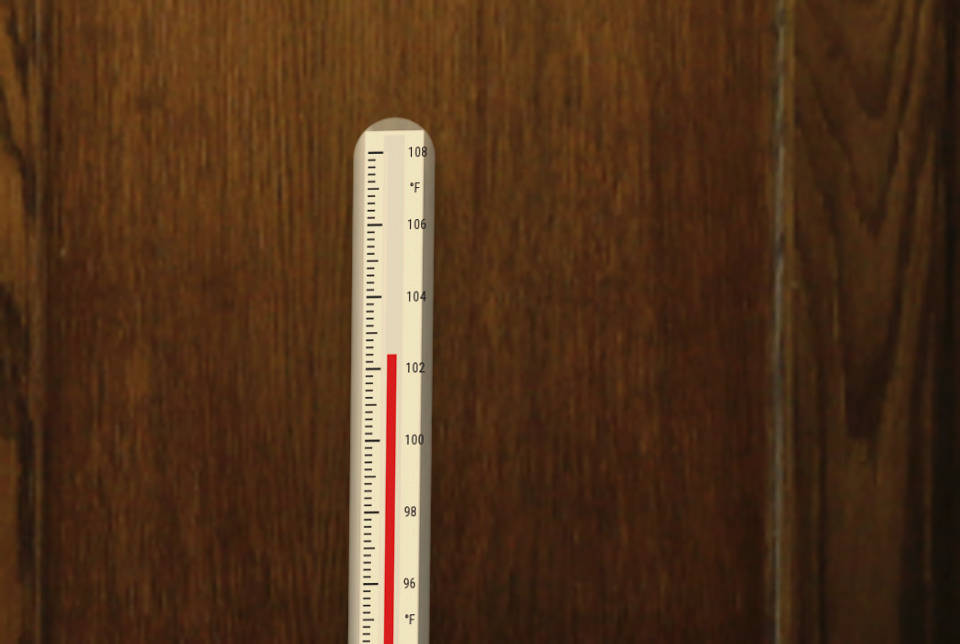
**102.4** °F
